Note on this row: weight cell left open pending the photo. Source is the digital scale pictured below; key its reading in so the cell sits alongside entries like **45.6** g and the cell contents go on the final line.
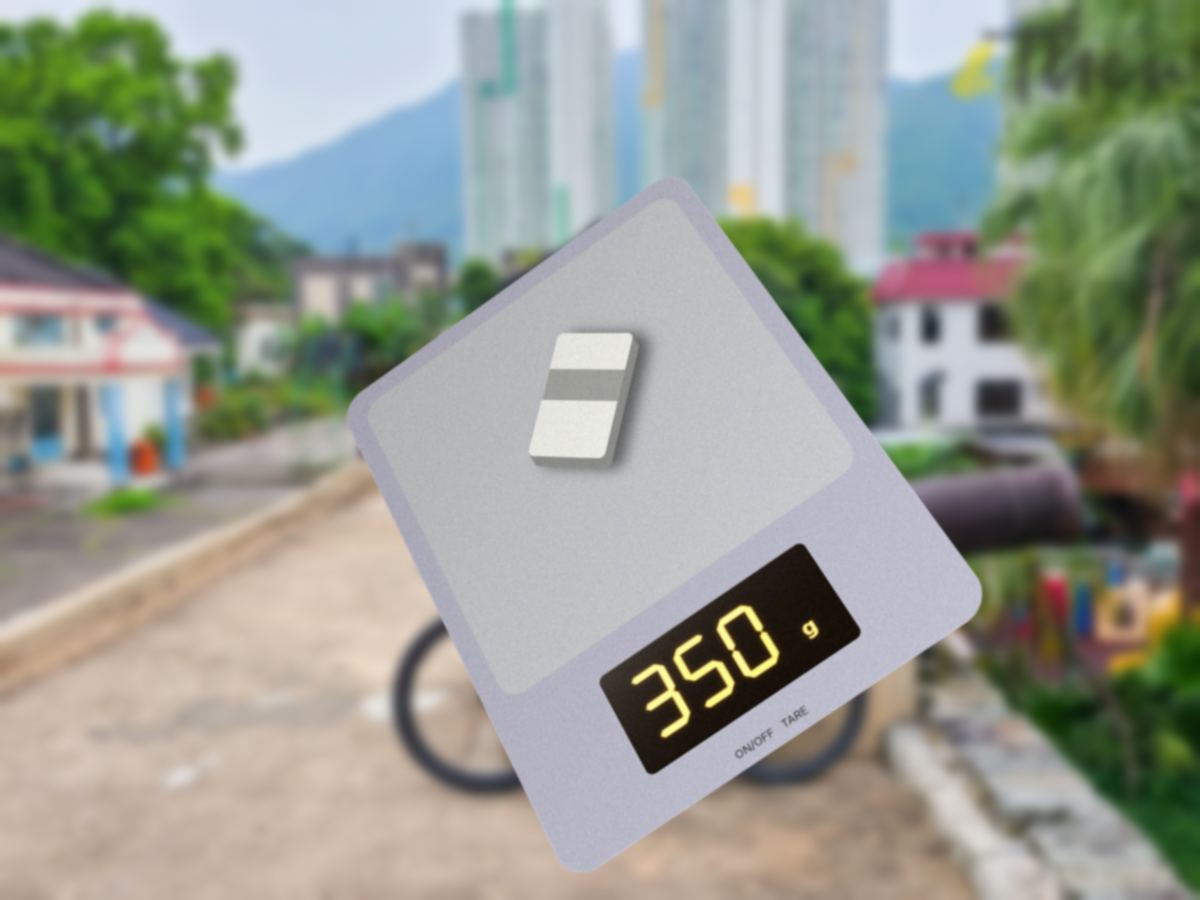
**350** g
